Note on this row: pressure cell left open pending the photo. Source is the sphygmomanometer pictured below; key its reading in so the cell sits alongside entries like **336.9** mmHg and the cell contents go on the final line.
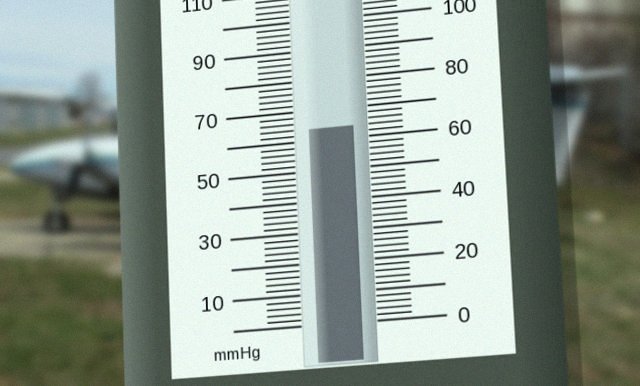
**64** mmHg
